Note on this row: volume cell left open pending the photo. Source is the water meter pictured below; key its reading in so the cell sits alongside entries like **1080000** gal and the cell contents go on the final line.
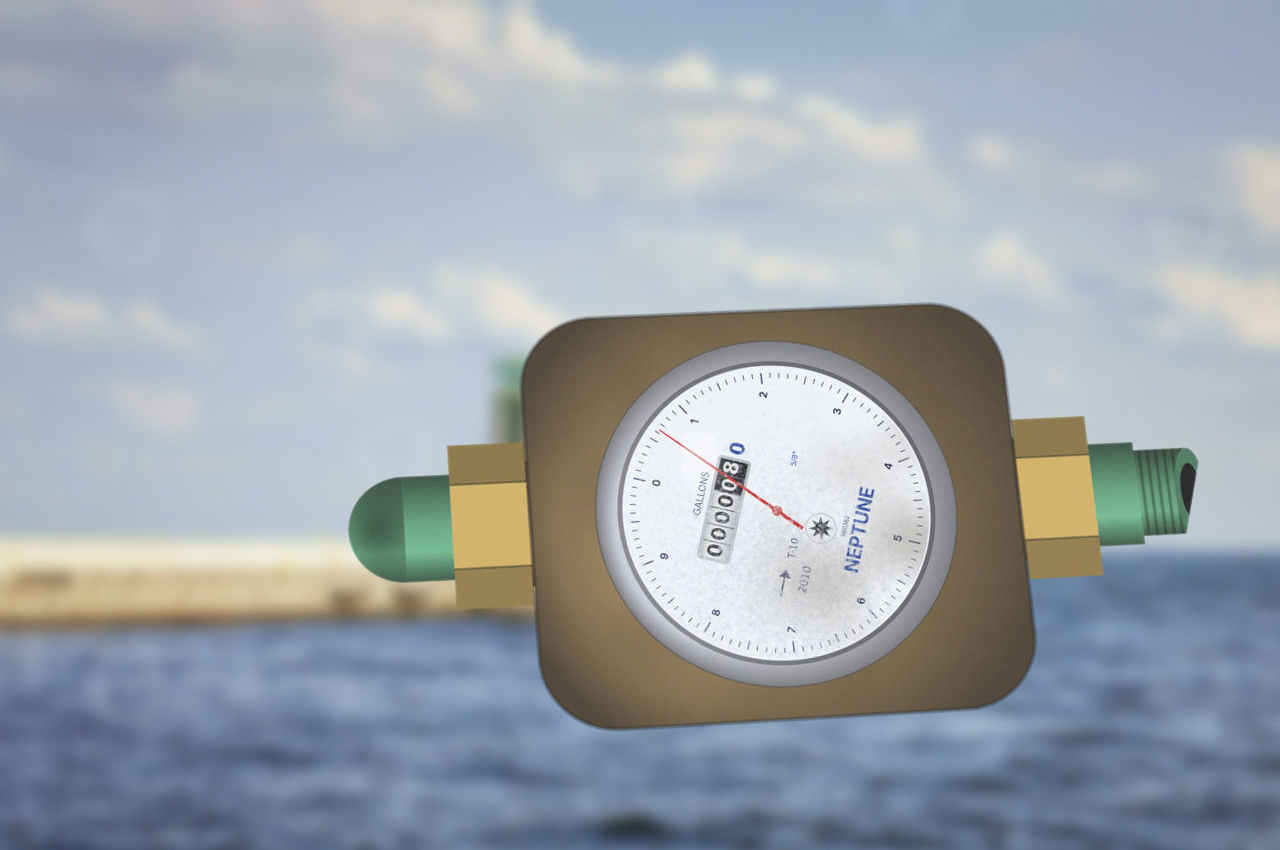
**80.6** gal
